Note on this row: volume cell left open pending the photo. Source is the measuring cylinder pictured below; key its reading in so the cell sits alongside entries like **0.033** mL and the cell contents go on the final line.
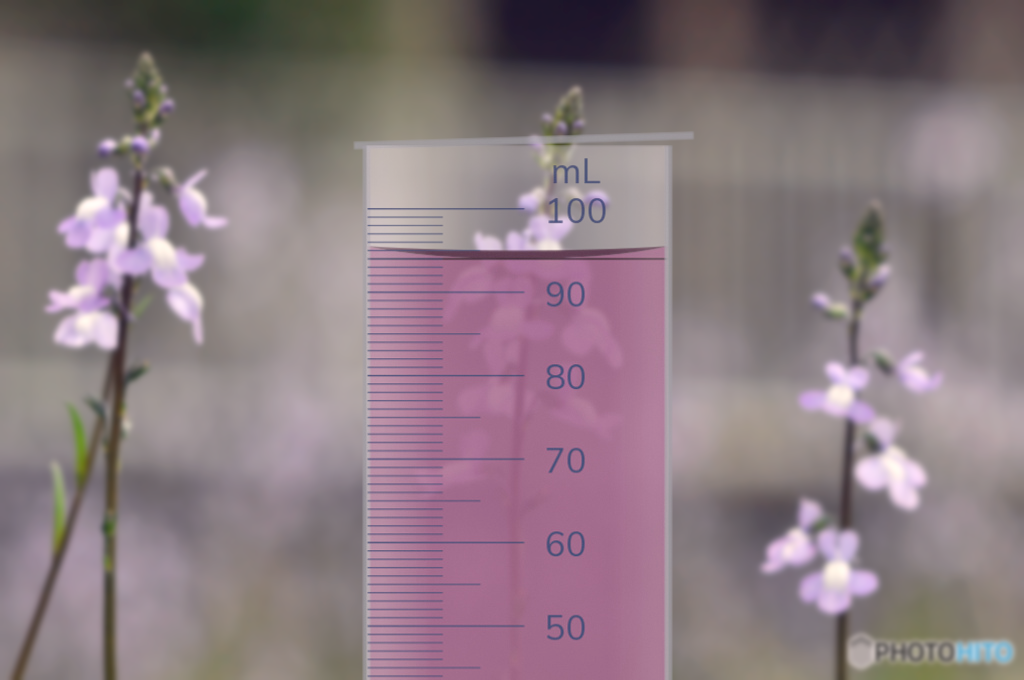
**94** mL
